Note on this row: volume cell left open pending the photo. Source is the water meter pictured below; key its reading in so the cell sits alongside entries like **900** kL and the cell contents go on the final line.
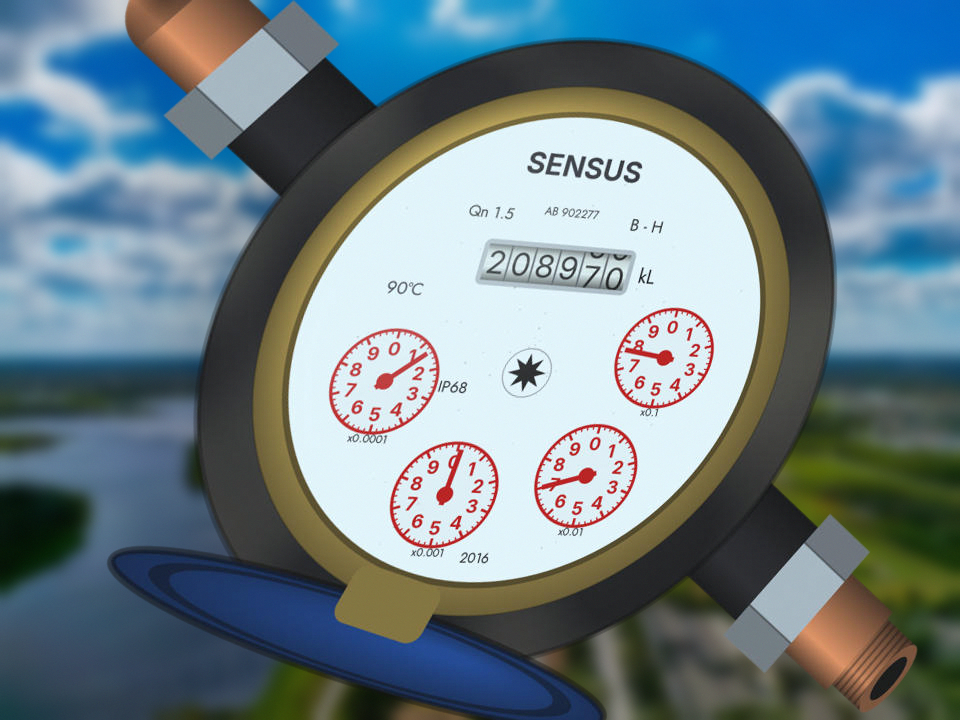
**208969.7701** kL
